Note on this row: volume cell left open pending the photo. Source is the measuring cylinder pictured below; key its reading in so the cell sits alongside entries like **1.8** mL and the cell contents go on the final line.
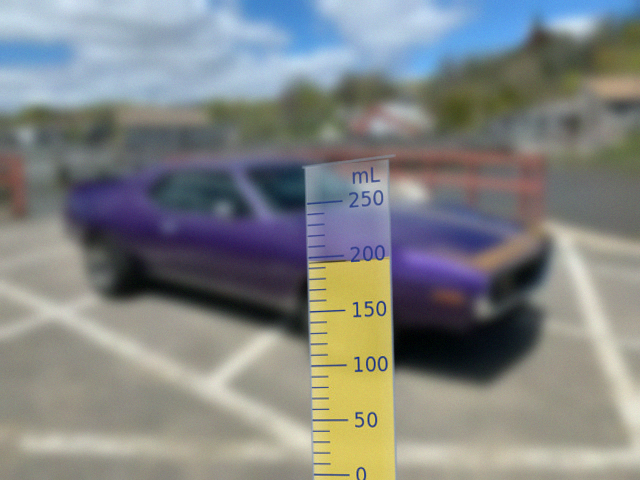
**195** mL
